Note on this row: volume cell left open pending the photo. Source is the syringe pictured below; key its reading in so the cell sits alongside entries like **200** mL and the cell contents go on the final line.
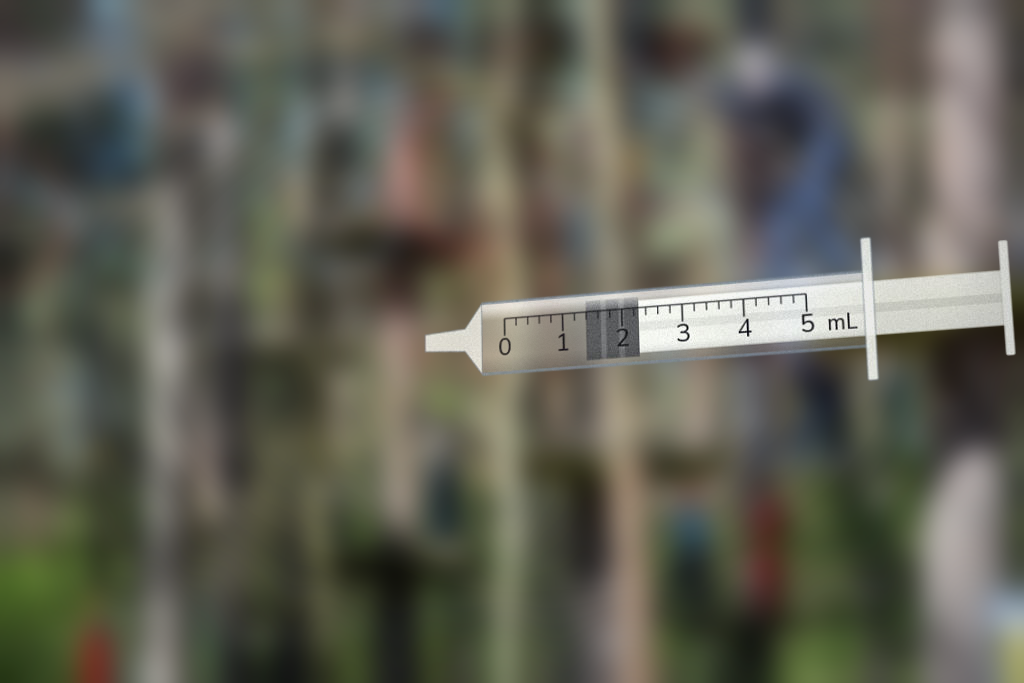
**1.4** mL
